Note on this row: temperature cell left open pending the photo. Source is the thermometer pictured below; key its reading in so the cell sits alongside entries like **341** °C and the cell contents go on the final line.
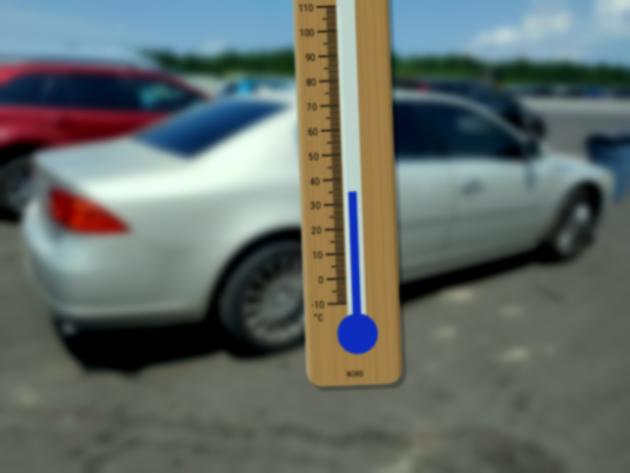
**35** °C
